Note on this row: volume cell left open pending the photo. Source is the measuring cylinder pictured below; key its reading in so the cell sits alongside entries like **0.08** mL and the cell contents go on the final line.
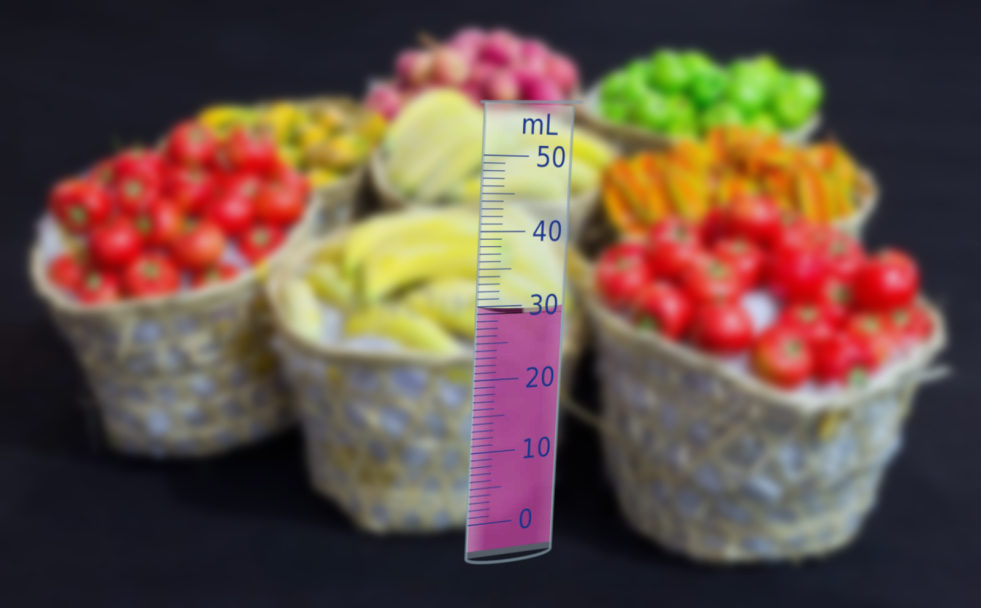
**29** mL
